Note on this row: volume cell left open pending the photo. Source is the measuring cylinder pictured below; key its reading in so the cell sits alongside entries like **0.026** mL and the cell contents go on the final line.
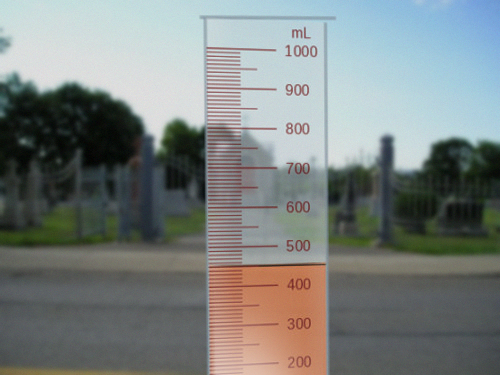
**450** mL
